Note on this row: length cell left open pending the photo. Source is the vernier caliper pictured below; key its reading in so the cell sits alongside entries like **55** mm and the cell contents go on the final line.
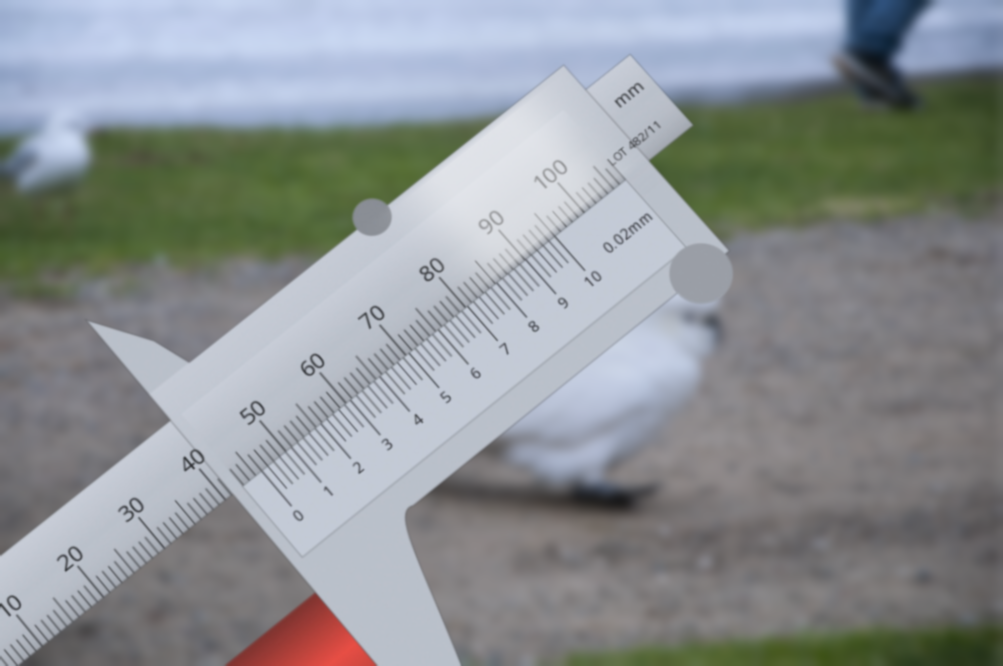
**46.0** mm
